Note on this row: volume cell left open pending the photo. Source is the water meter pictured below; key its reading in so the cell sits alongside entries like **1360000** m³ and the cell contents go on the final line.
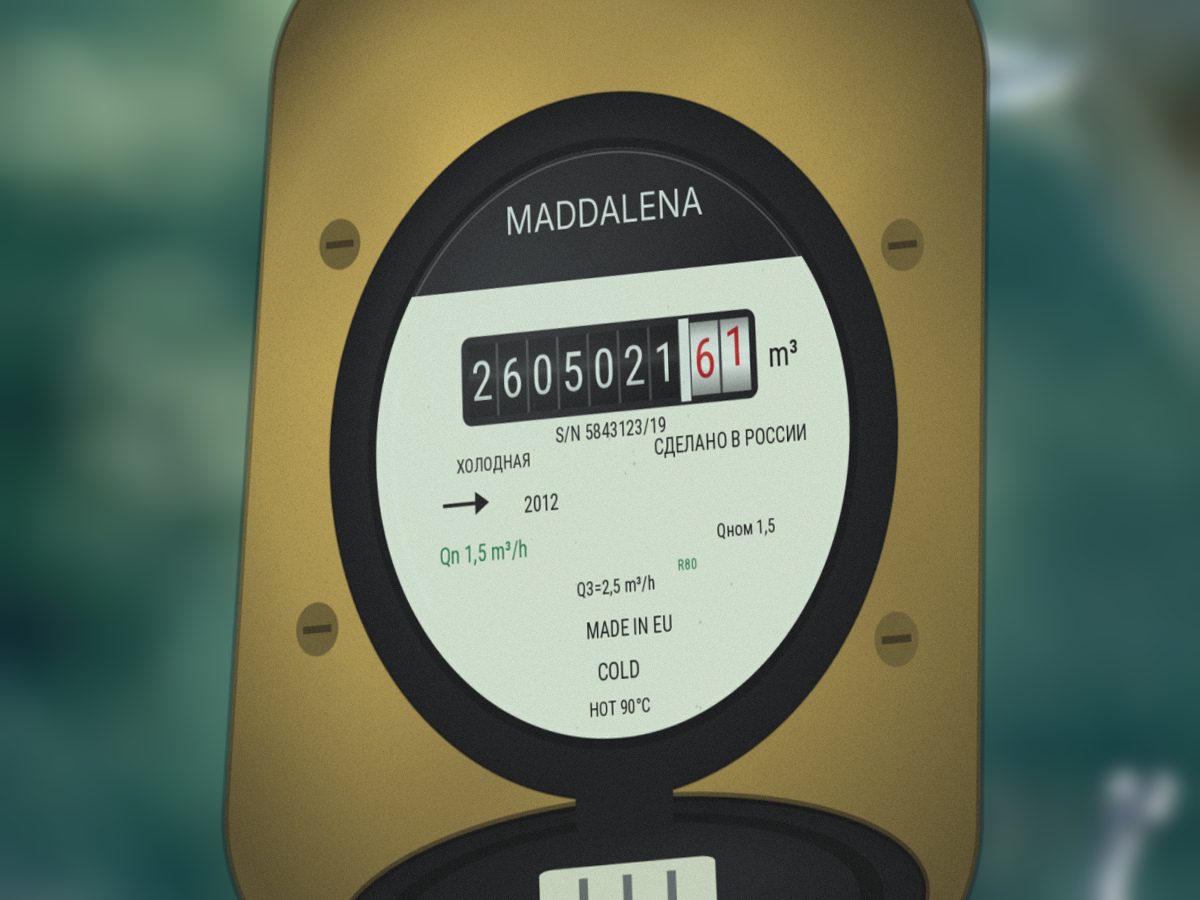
**2605021.61** m³
